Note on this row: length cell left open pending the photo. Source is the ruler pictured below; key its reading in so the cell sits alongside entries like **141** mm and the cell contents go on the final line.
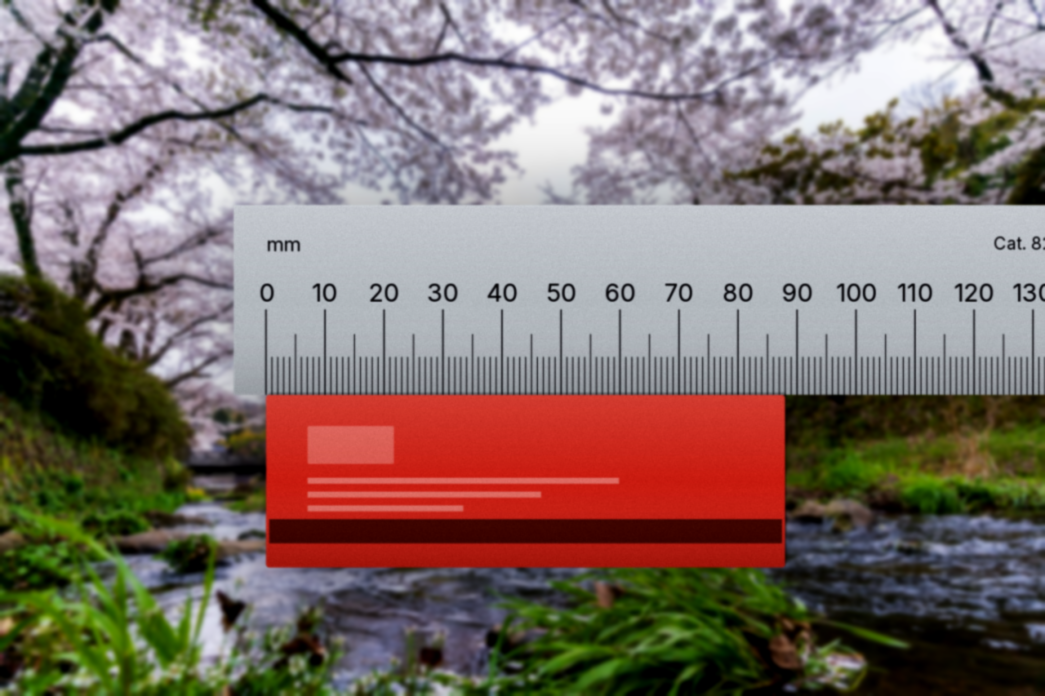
**88** mm
